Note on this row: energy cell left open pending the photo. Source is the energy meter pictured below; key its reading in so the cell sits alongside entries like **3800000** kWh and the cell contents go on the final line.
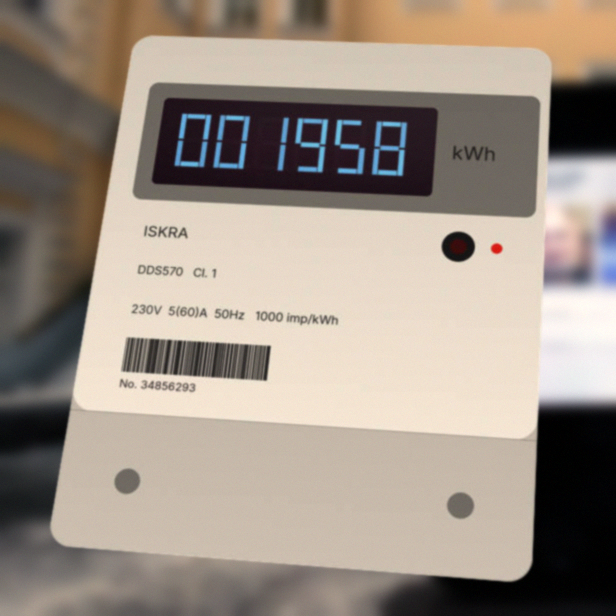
**1958** kWh
